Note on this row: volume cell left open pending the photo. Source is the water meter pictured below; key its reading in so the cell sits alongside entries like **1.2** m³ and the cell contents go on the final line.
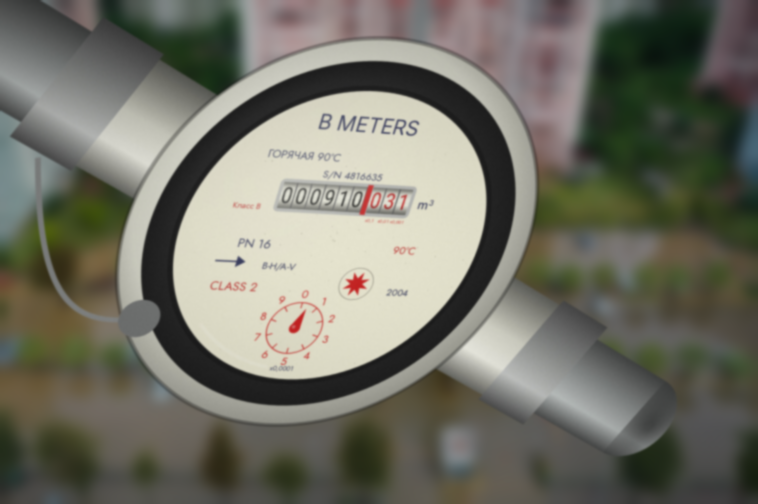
**910.0310** m³
